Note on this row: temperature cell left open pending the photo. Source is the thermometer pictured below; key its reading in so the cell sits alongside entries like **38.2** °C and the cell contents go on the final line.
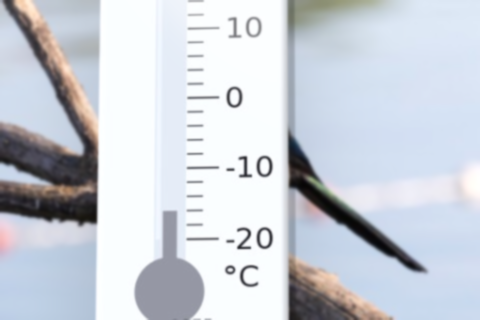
**-16** °C
